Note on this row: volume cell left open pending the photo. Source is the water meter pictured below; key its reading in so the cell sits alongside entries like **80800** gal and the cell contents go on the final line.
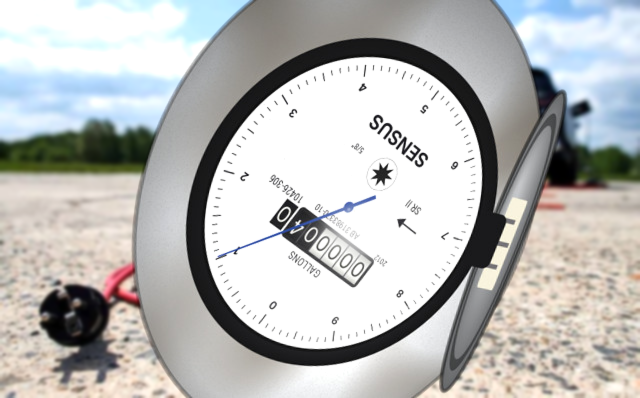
**41.0** gal
